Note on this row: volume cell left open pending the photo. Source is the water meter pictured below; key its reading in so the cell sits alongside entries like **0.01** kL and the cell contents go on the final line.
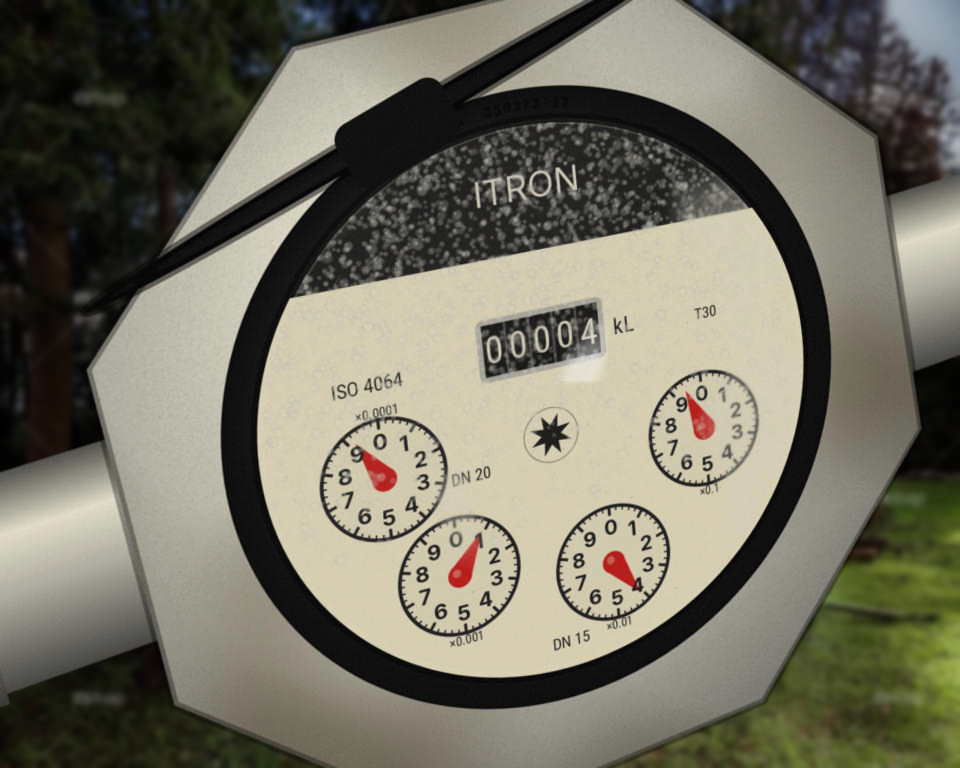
**3.9409** kL
